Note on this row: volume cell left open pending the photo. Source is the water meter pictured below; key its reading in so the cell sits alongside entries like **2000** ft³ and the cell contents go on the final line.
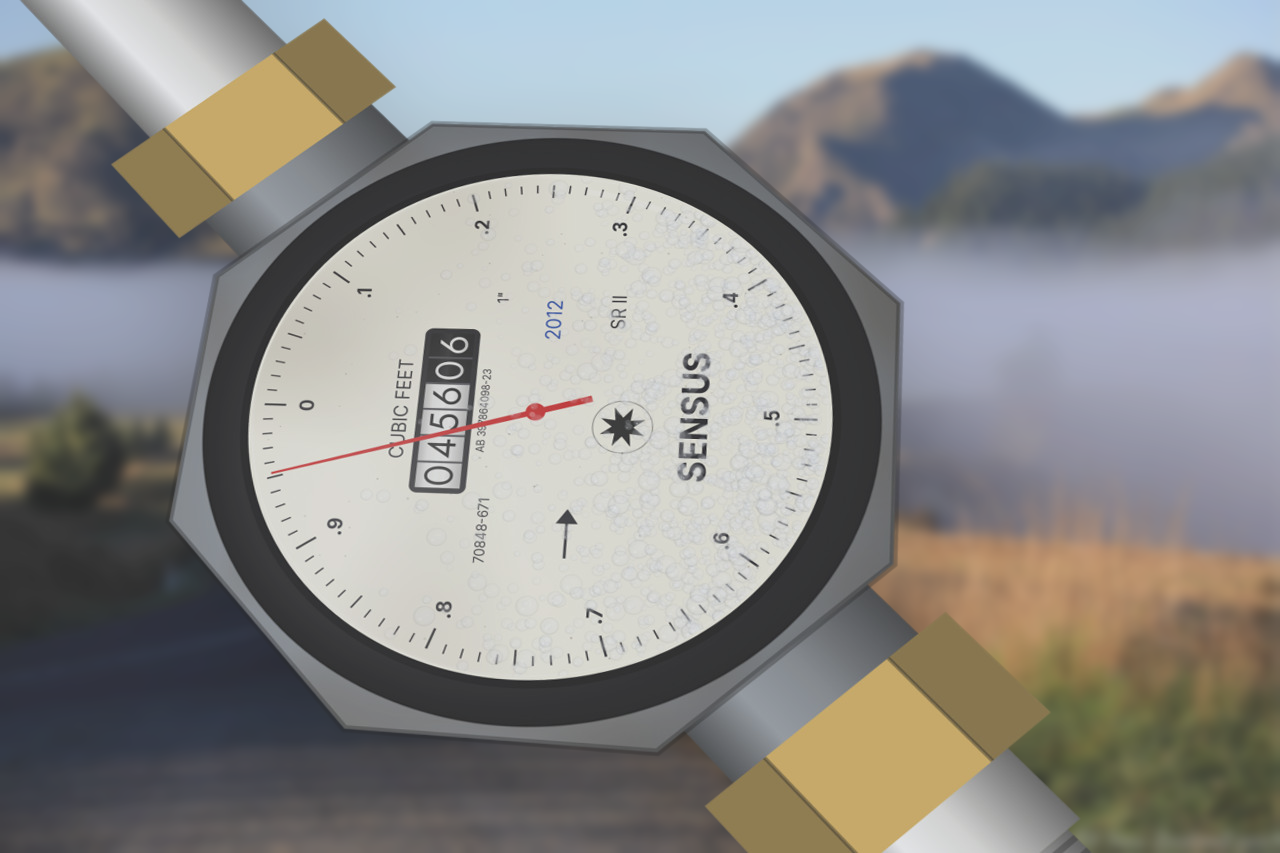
**45605.95** ft³
